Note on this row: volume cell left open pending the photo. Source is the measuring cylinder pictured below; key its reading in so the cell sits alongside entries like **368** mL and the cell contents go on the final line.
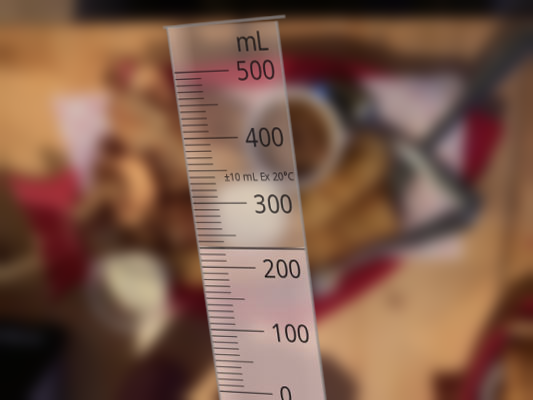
**230** mL
